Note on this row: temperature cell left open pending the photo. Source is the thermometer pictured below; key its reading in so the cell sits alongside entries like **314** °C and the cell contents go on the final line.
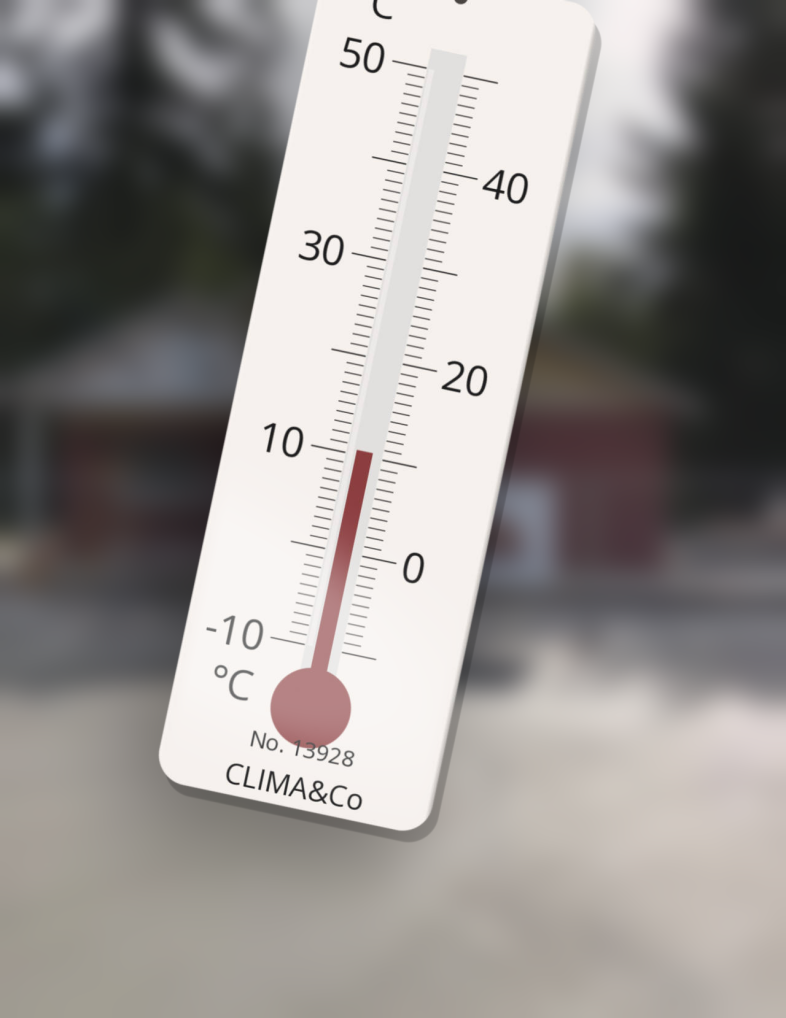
**10.5** °C
